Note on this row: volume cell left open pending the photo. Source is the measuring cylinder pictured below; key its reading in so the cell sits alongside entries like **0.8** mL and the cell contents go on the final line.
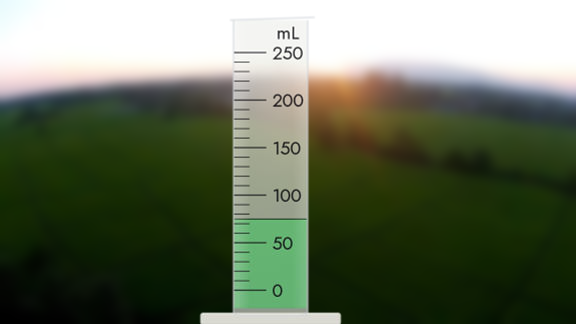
**75** mL
